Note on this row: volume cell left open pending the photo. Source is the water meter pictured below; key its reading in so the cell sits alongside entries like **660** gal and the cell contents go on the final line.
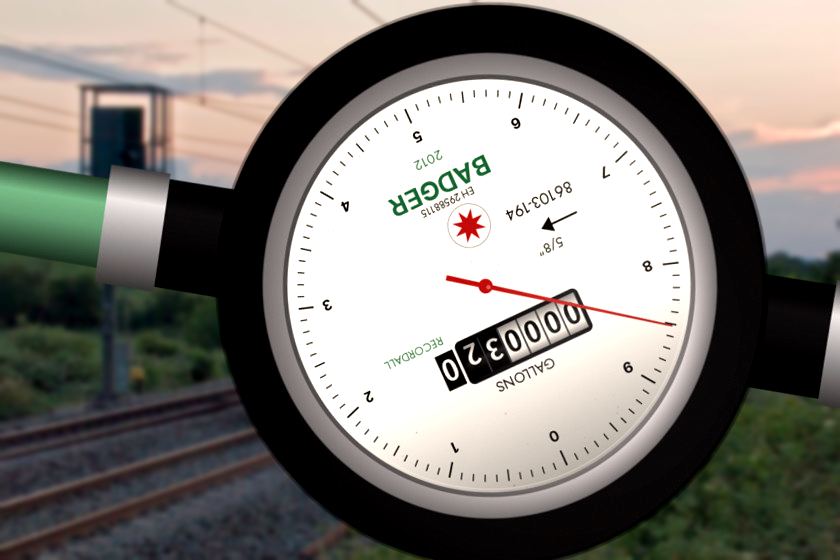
**318.5** gal
